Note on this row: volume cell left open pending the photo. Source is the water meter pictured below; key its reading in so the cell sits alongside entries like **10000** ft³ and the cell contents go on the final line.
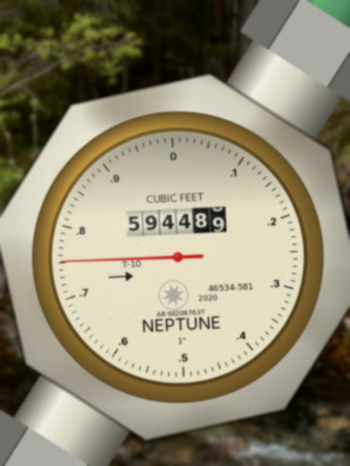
**594488.75** ft³
